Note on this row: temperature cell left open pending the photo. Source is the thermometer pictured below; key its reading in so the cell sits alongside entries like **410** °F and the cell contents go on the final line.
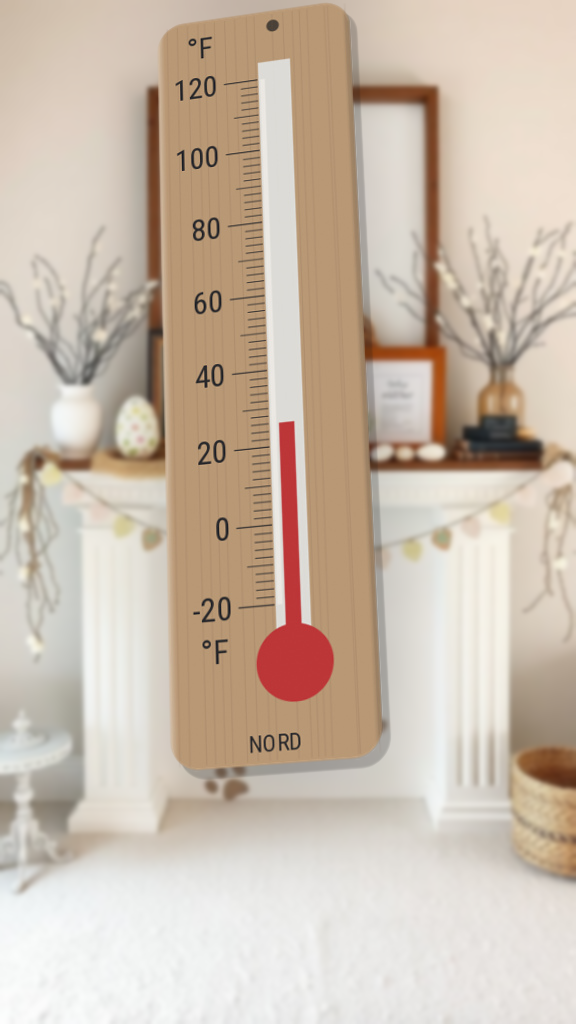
**26** °F
